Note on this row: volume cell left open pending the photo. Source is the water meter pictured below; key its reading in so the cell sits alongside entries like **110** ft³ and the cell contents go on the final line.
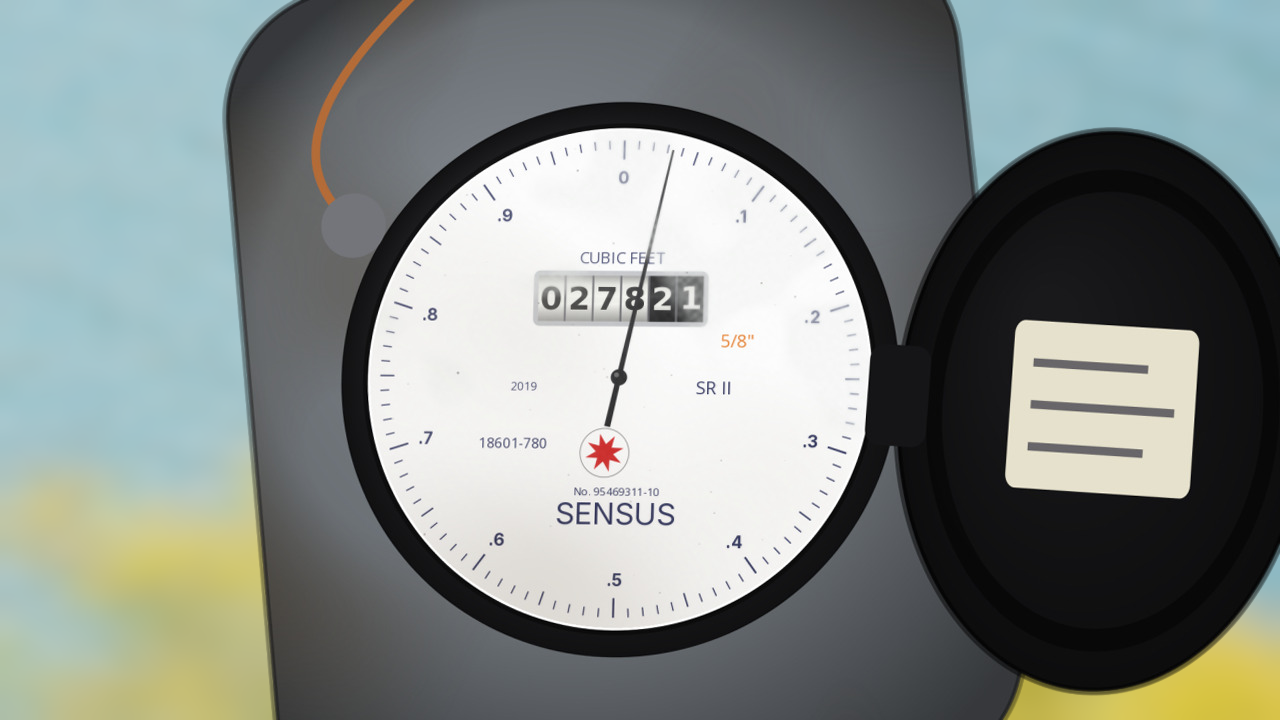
**27821.03** ft³
